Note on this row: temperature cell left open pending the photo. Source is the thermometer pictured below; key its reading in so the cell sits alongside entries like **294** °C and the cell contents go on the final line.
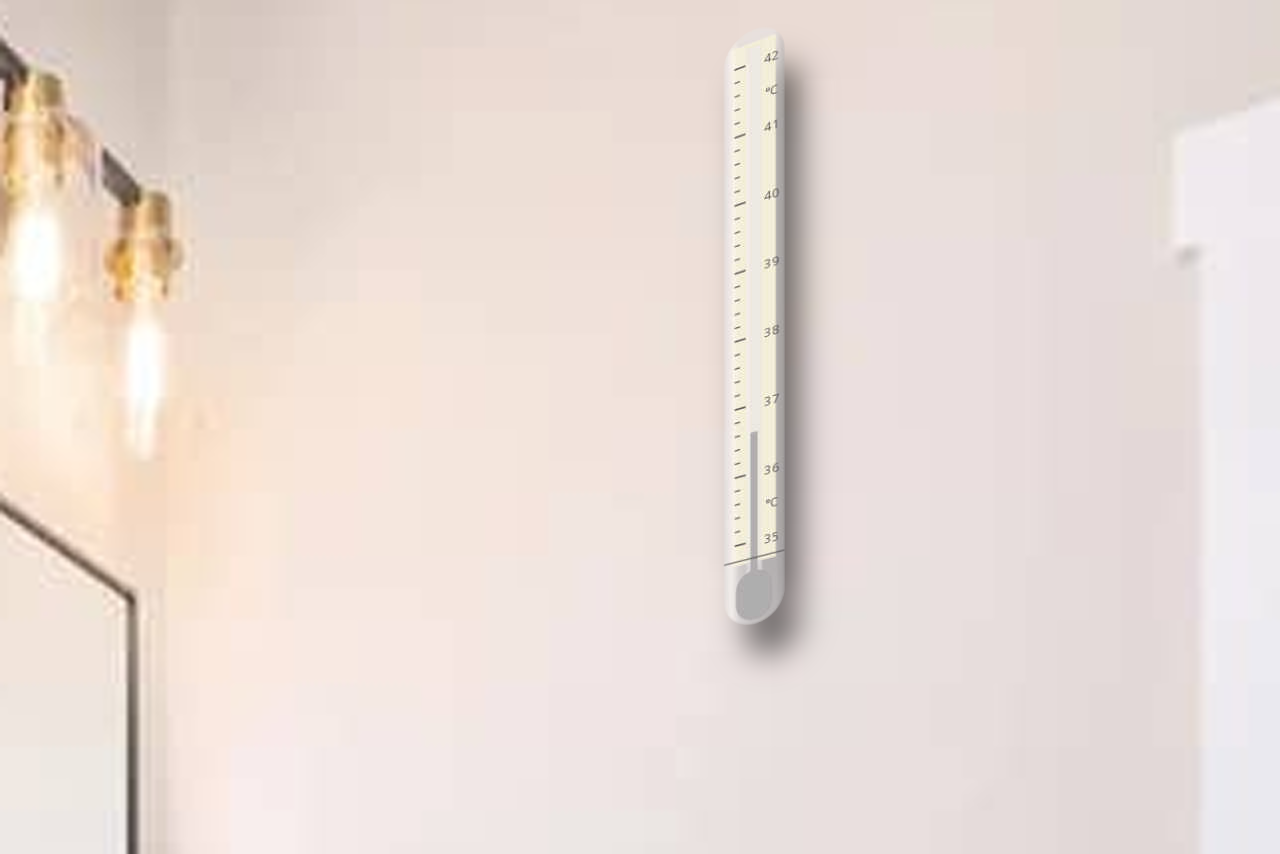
**36.6** °C
